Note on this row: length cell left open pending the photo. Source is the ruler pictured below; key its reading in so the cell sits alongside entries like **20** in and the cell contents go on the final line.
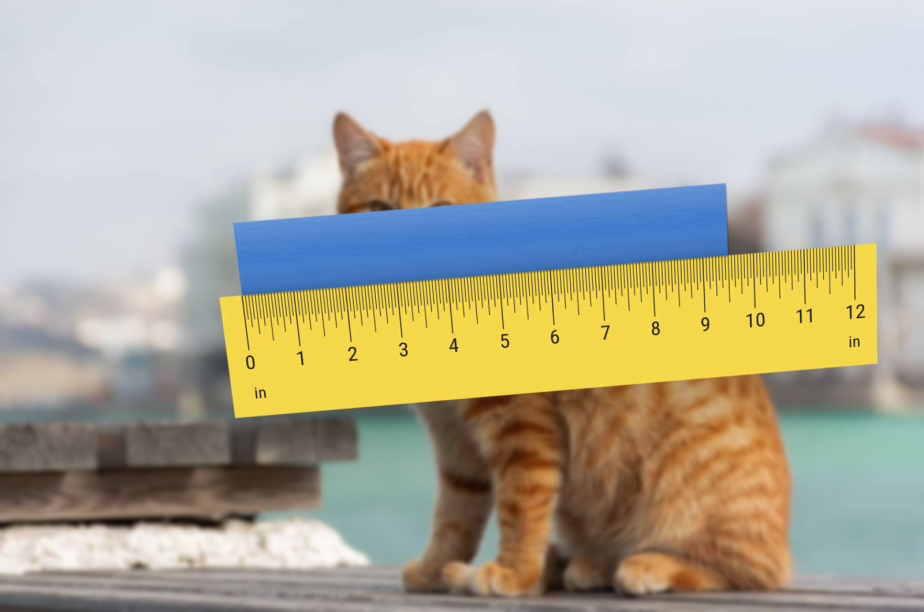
**9.5** in
